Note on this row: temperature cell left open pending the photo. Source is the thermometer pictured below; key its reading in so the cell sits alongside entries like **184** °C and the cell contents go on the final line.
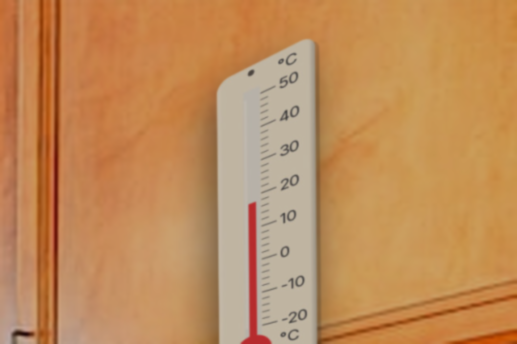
**18** °C
